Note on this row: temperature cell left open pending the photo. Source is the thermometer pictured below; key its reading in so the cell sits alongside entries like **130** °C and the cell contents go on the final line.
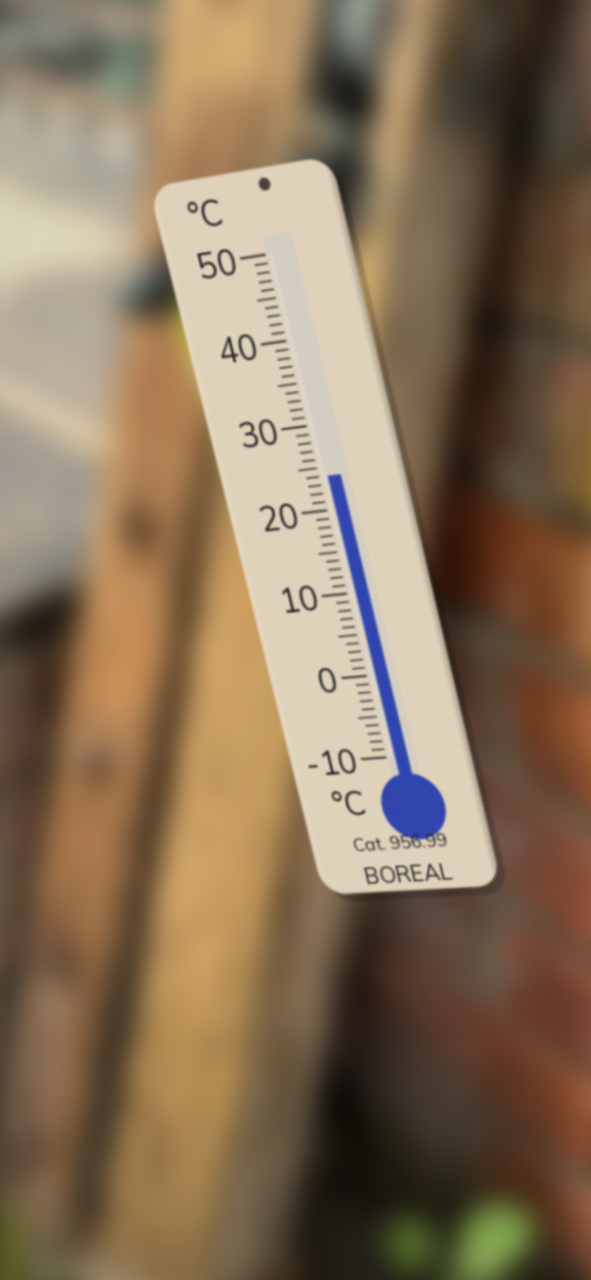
**24** °C
